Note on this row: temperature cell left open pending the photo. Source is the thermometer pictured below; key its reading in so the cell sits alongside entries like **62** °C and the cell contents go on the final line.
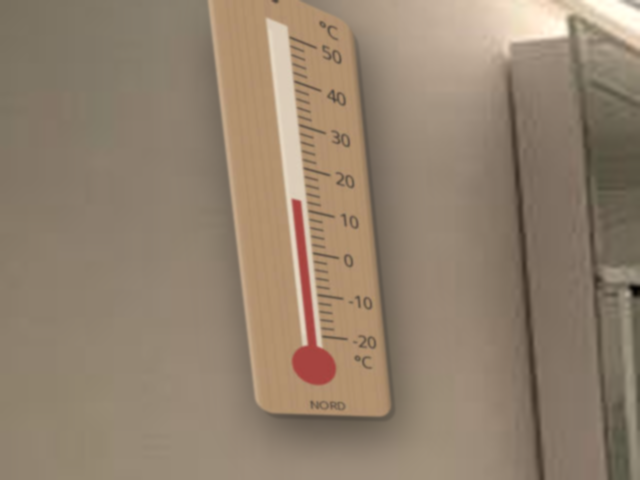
**12** °C
